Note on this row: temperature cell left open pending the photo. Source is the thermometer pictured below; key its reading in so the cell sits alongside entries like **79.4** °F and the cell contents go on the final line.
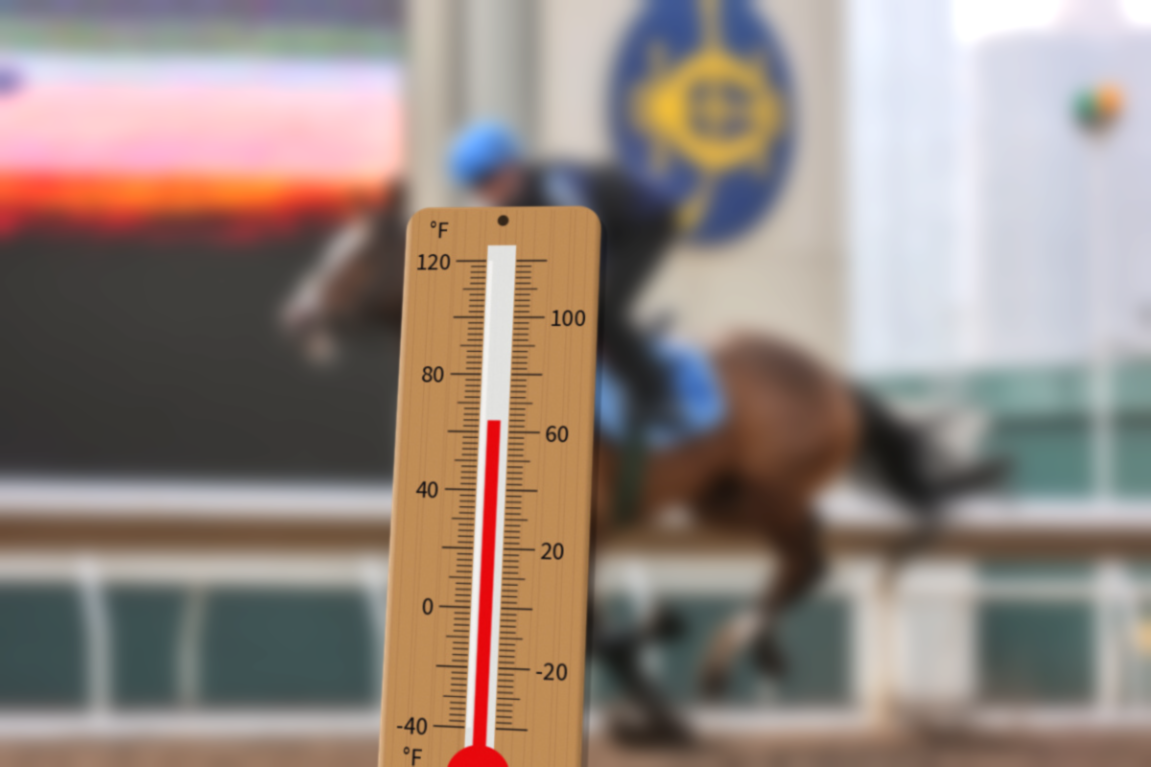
**64** °F
